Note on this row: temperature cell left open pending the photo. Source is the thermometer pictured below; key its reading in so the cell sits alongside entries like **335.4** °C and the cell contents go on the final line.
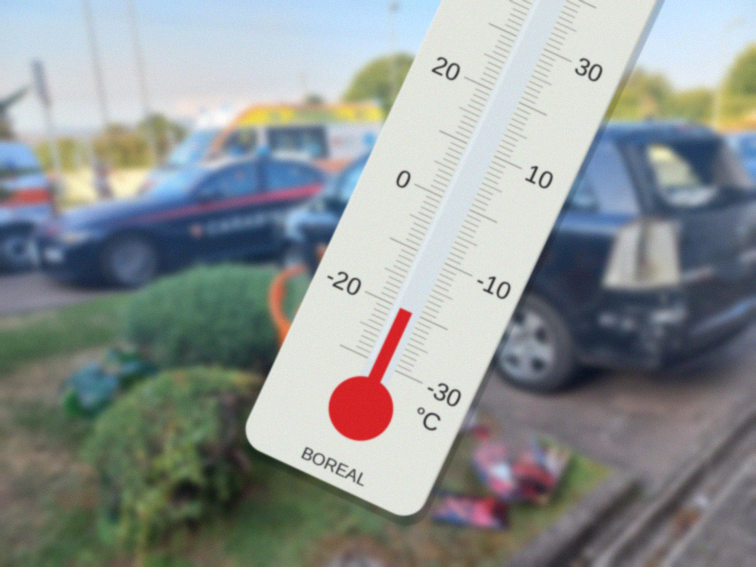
**-20** °C
